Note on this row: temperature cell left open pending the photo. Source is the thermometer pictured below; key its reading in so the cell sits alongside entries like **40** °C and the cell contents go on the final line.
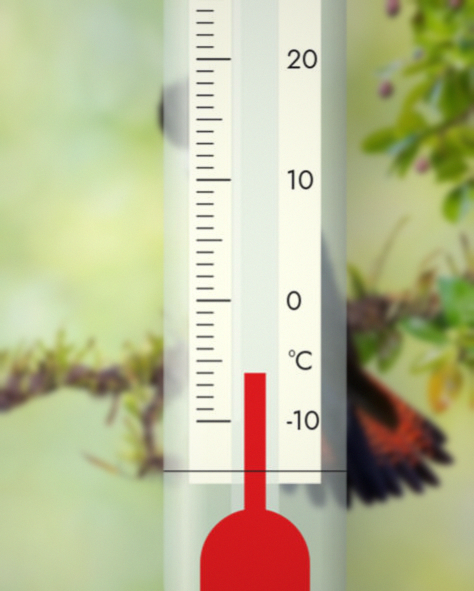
**-6** °C
